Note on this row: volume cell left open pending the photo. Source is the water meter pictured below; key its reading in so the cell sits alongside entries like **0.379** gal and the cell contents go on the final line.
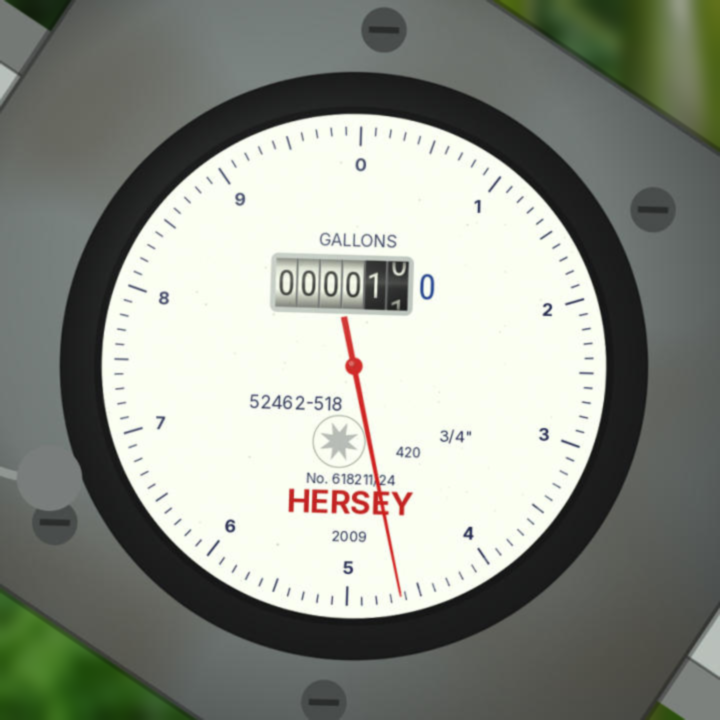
**104.6** gal
